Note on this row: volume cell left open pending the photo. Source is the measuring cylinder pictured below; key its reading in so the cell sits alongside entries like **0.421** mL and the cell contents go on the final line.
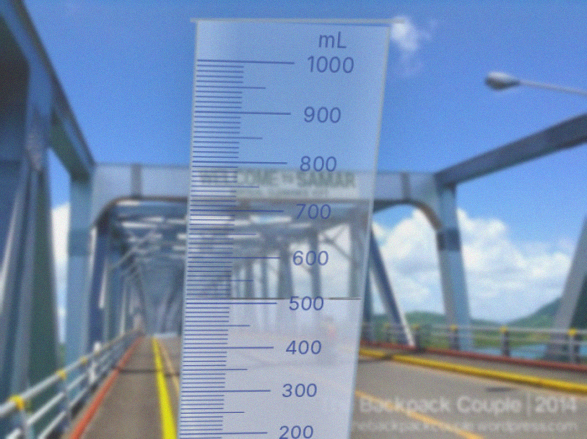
**510** mL
